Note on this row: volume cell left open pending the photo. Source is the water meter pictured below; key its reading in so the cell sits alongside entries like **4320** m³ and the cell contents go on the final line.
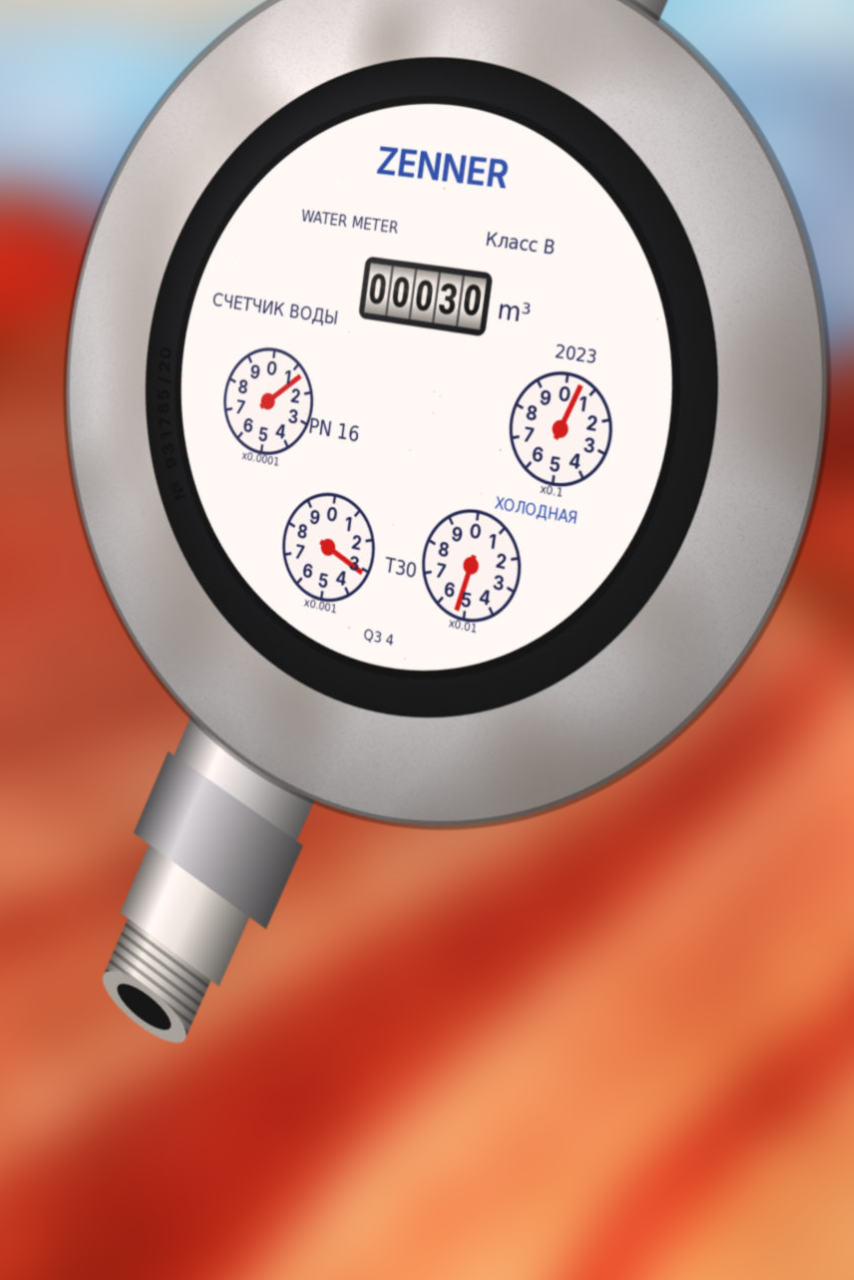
**30.0531** m³
